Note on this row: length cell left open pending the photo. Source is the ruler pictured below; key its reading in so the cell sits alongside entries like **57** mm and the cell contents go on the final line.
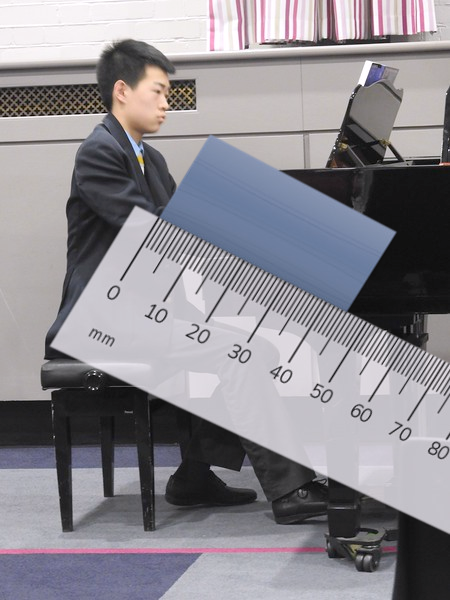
**45** mm
